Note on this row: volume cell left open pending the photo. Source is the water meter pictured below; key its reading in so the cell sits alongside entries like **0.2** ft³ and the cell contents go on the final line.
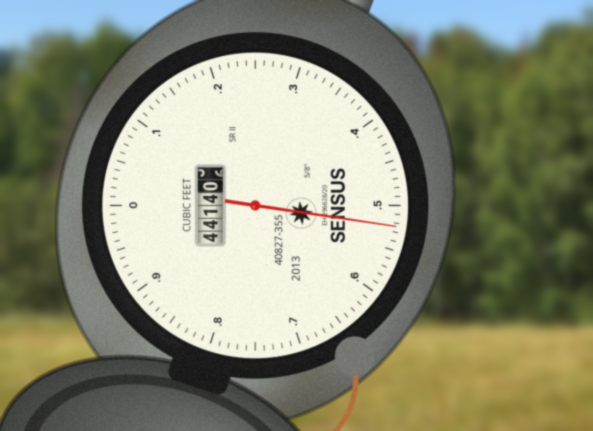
**441405.52** ft³
